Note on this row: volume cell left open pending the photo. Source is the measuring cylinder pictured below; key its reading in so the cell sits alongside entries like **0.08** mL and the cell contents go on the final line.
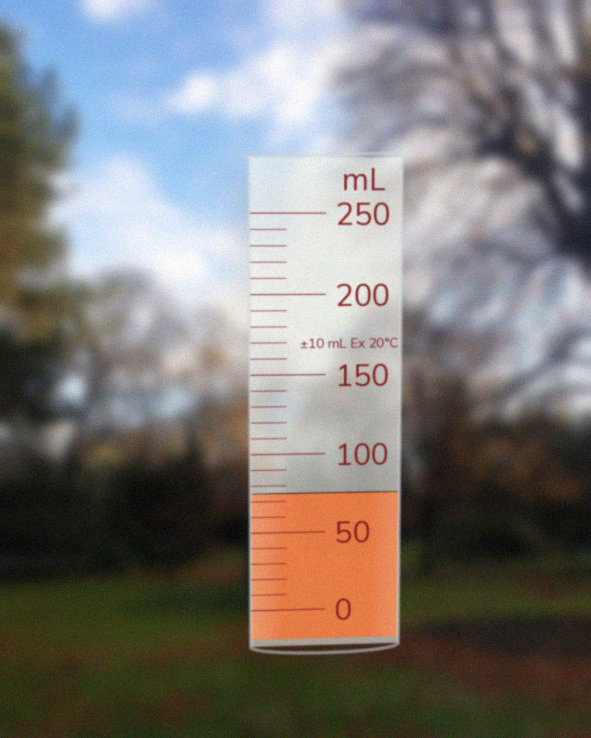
**75** mL
